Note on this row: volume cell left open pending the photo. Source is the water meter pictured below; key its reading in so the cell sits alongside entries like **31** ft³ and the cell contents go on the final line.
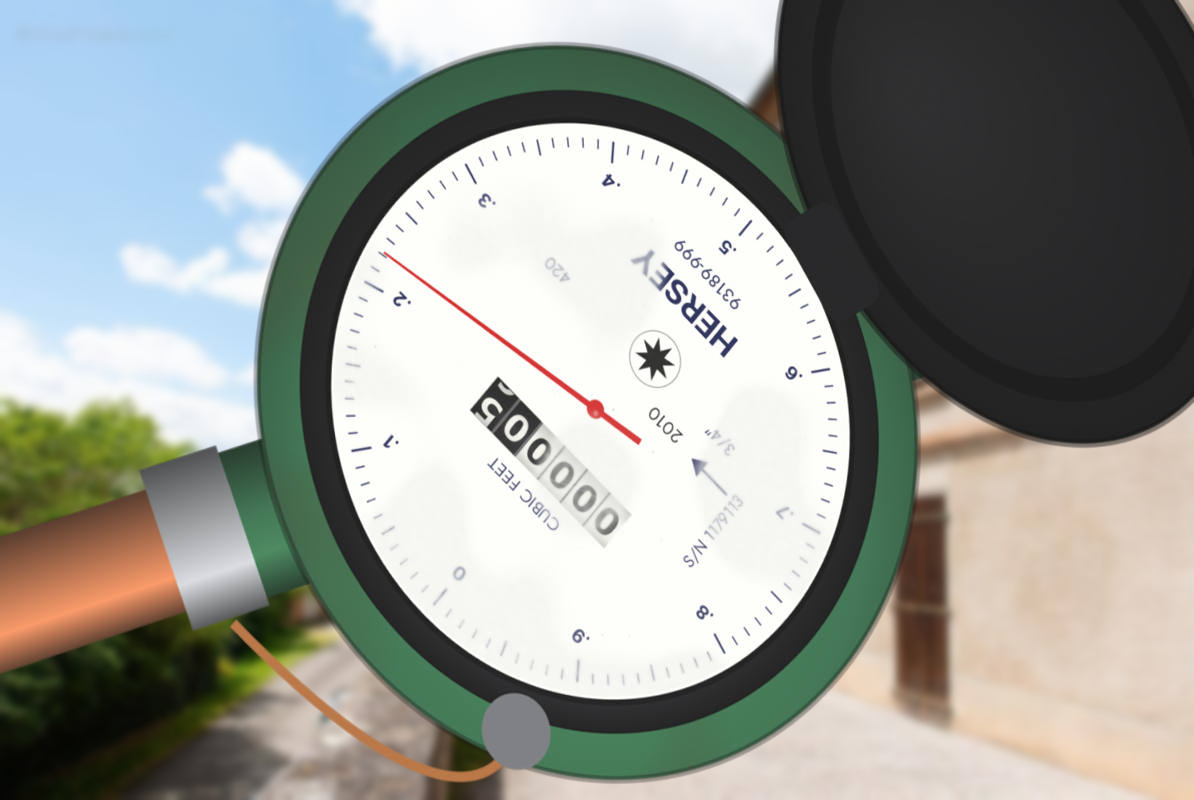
**5.22** ft³
